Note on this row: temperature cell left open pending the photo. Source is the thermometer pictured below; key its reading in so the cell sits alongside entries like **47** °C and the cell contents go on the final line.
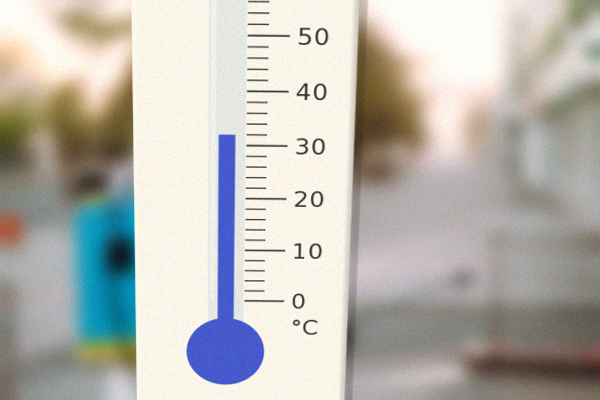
**32** °C
